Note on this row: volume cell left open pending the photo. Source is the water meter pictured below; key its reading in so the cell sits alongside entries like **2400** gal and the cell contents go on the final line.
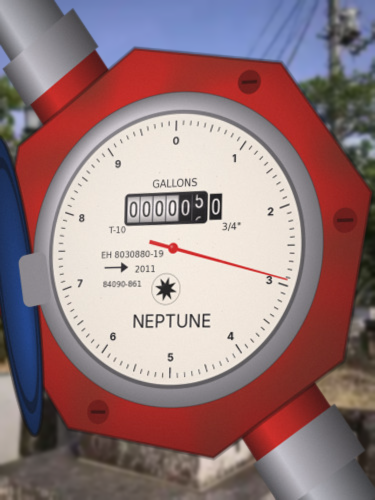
**52.9** gal
